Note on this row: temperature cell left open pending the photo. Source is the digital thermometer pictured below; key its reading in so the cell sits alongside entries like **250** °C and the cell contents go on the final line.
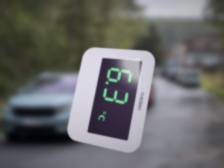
**6.3** °C
